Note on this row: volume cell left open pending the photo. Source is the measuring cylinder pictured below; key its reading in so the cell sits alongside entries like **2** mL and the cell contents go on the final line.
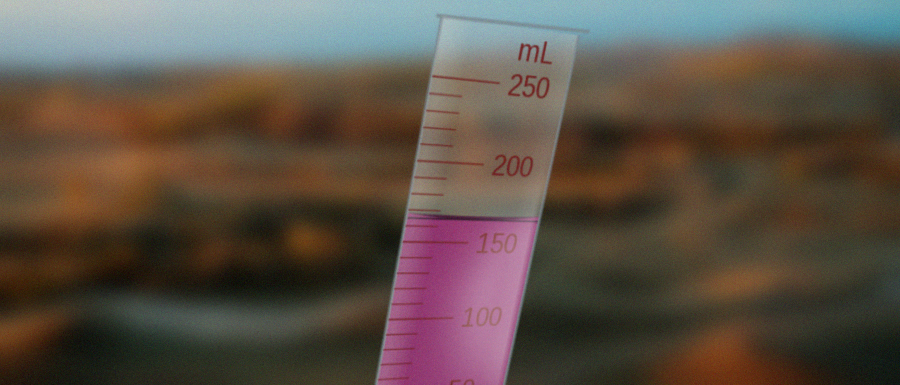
**165** mL
